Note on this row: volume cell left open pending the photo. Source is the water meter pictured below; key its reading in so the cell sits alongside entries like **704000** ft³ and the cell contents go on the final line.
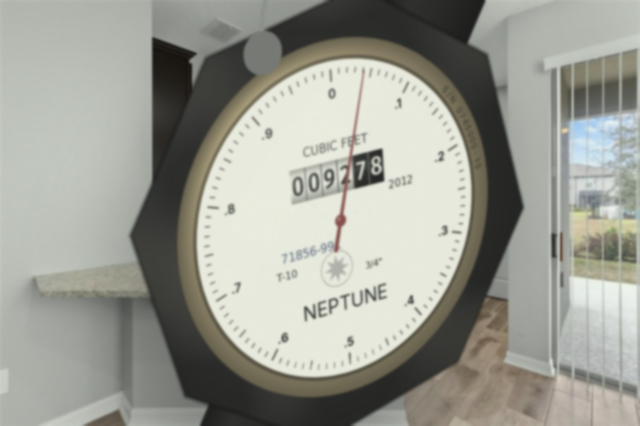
**9278.04** ft³
